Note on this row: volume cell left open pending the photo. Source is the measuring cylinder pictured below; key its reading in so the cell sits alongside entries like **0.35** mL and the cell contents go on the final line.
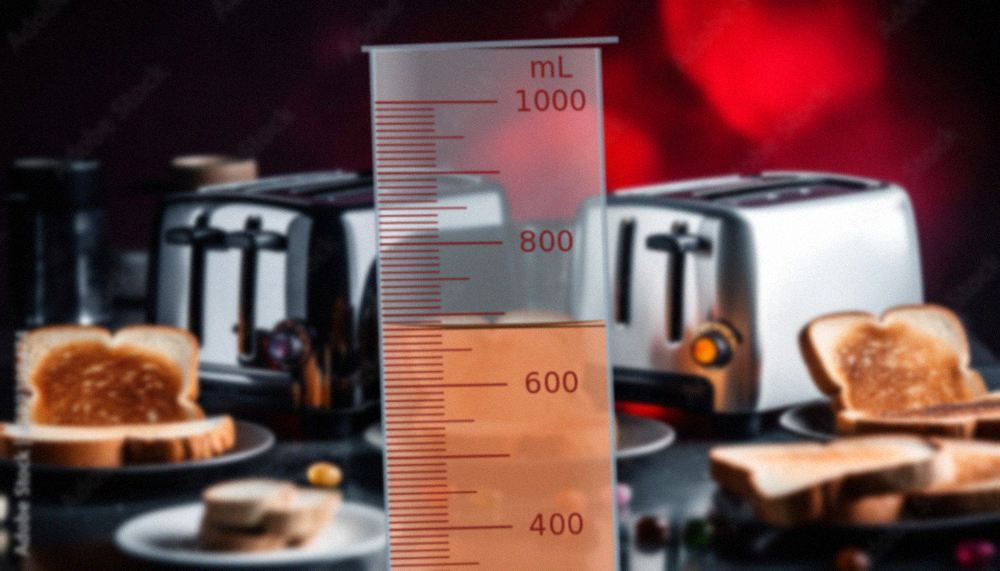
**680** mL
